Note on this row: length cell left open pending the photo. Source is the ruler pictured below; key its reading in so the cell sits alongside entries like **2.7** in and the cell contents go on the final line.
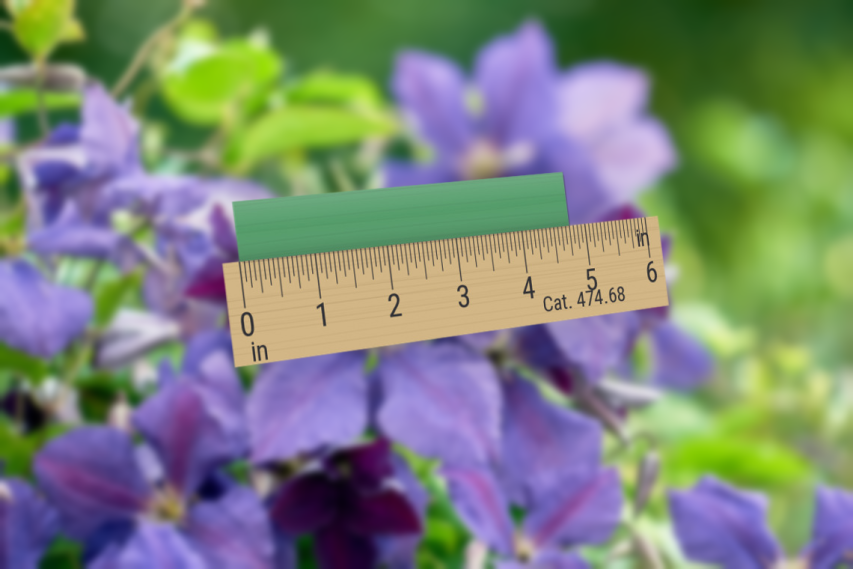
**4.75** in
